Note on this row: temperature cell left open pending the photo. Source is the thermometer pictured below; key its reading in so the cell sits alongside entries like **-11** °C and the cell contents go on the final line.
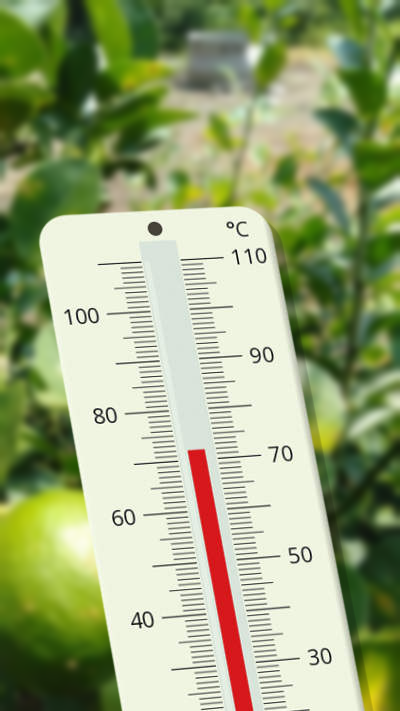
**72** °C
